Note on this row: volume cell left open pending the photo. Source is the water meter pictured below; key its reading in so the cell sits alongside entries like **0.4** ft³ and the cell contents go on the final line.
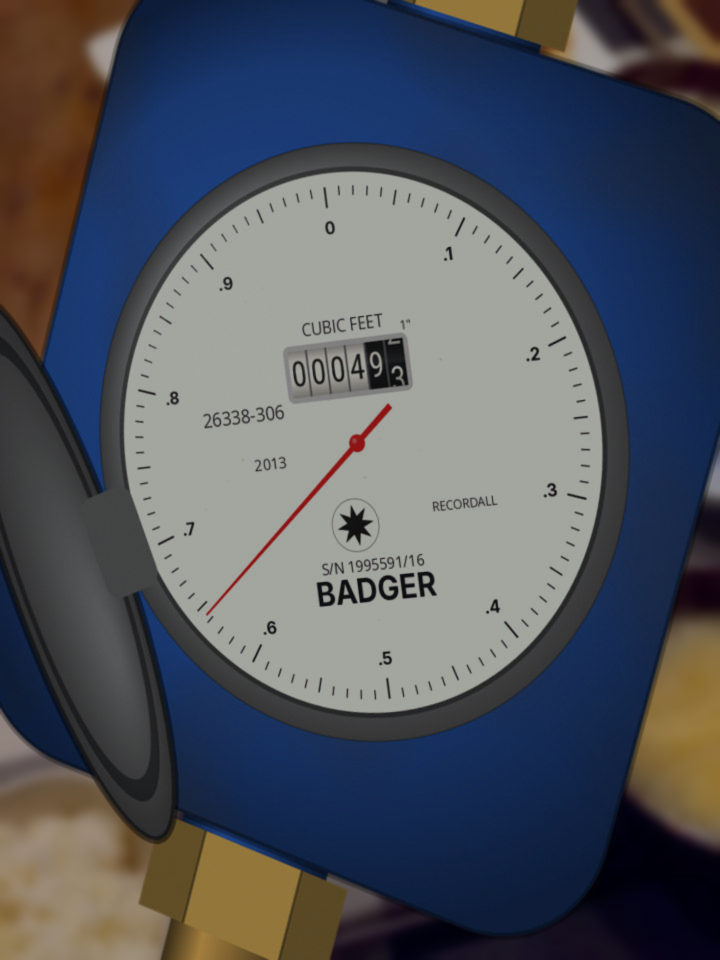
**492.64** ft³
